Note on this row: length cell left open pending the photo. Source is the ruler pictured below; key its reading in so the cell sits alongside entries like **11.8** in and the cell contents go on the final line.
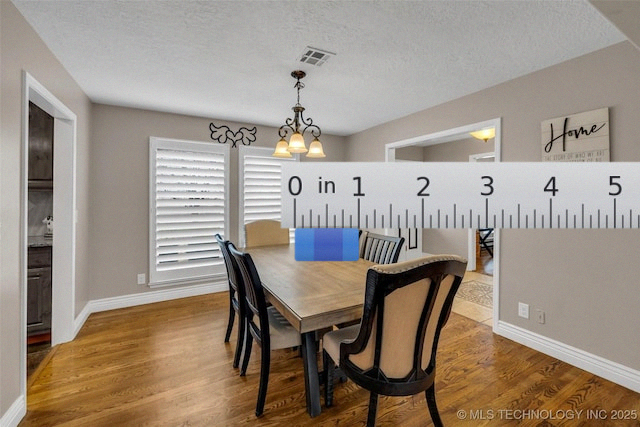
**1** in
